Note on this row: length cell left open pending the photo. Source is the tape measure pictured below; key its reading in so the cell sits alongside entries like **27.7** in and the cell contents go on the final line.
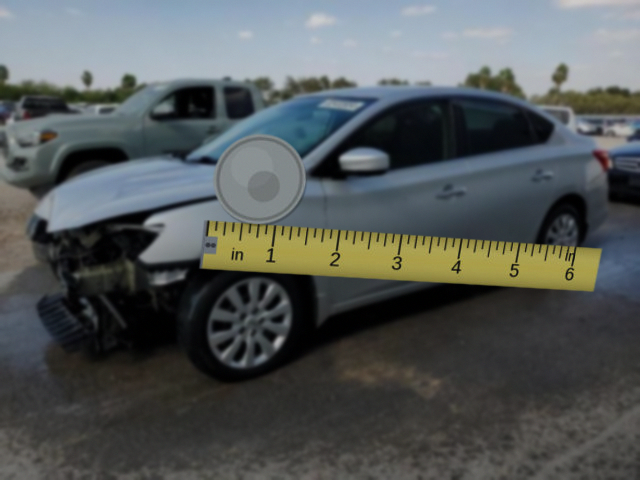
**1.375** in
